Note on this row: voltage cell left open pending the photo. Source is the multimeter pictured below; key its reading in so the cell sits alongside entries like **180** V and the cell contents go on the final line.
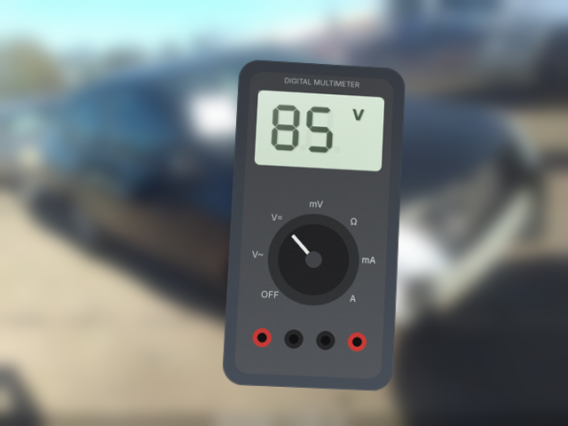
**85** V
